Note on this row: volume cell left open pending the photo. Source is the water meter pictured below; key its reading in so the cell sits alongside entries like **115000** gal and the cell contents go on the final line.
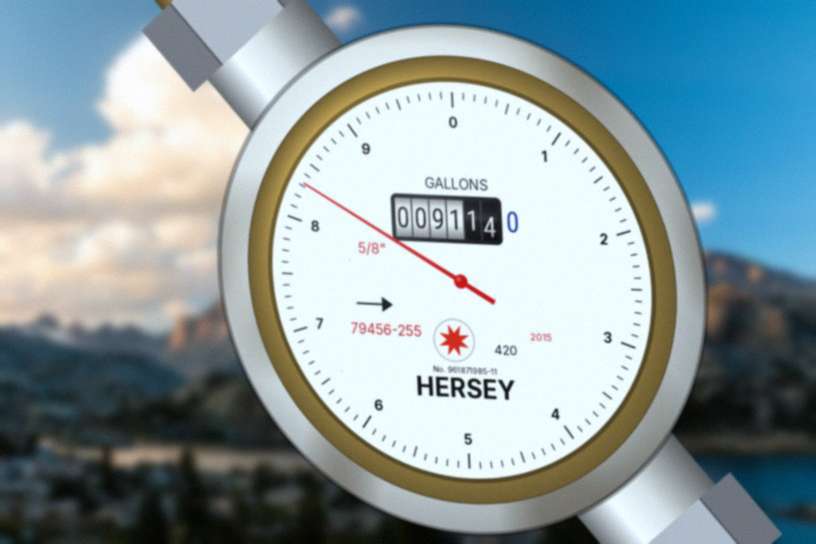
**91138.3** gal
